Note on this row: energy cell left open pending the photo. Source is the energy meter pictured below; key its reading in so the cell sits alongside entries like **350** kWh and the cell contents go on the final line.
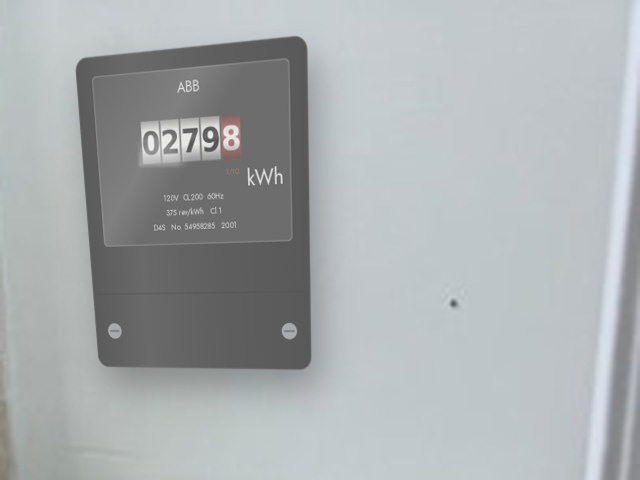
**279.8** kWh
